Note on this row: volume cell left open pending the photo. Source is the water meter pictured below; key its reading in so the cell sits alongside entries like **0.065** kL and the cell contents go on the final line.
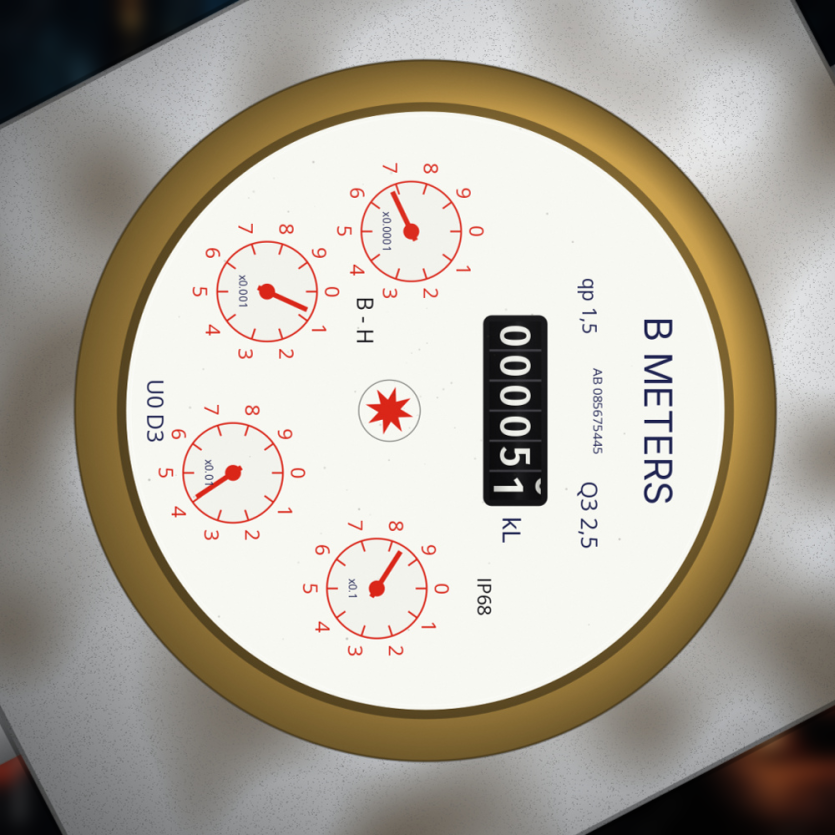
**50.8406** kL
